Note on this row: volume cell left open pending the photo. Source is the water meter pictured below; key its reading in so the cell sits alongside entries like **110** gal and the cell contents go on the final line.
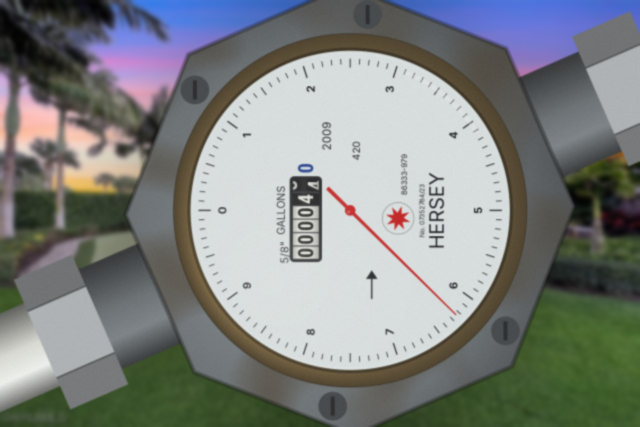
**436.2** gal
